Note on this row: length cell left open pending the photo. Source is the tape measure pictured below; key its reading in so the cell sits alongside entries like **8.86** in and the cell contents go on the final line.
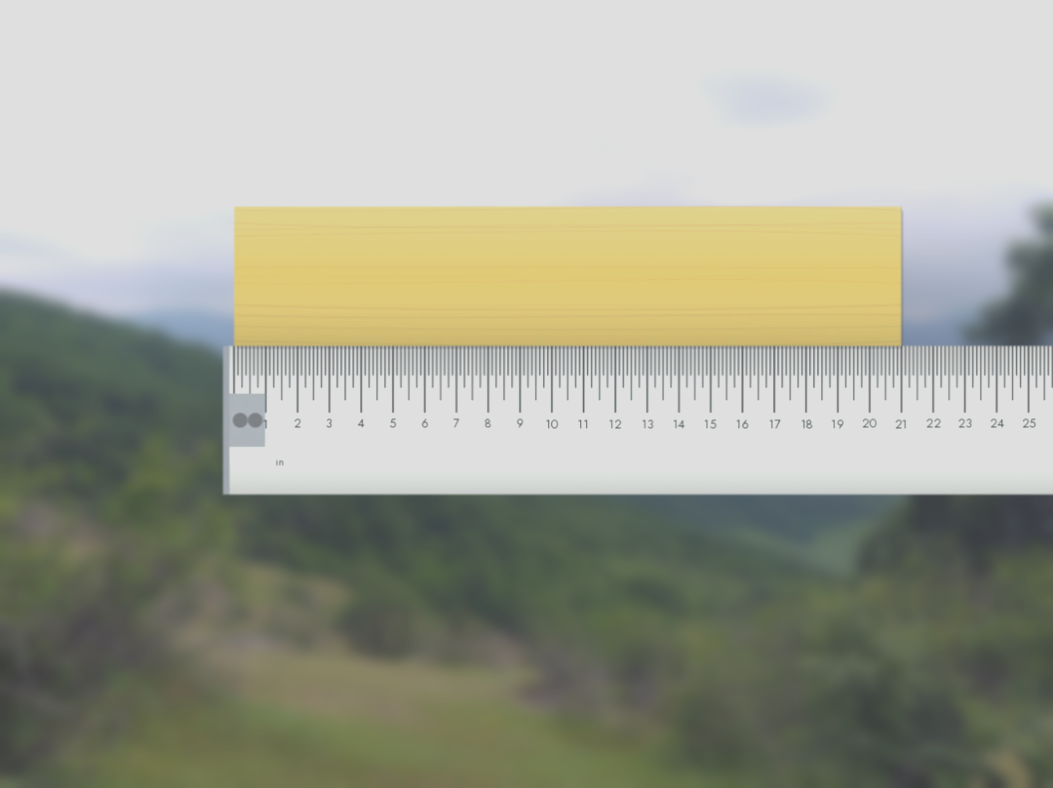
**21** in
